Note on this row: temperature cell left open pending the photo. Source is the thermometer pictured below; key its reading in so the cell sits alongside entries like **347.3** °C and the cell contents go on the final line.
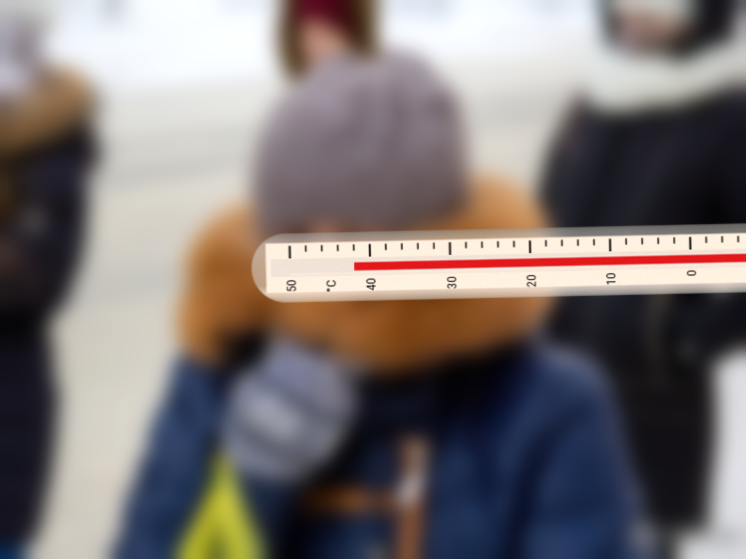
**42** °C
